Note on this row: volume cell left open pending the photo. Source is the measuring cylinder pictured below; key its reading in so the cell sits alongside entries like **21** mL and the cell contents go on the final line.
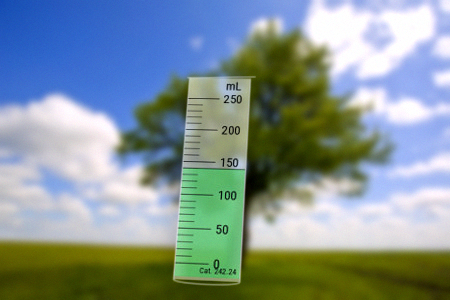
**140** mL
